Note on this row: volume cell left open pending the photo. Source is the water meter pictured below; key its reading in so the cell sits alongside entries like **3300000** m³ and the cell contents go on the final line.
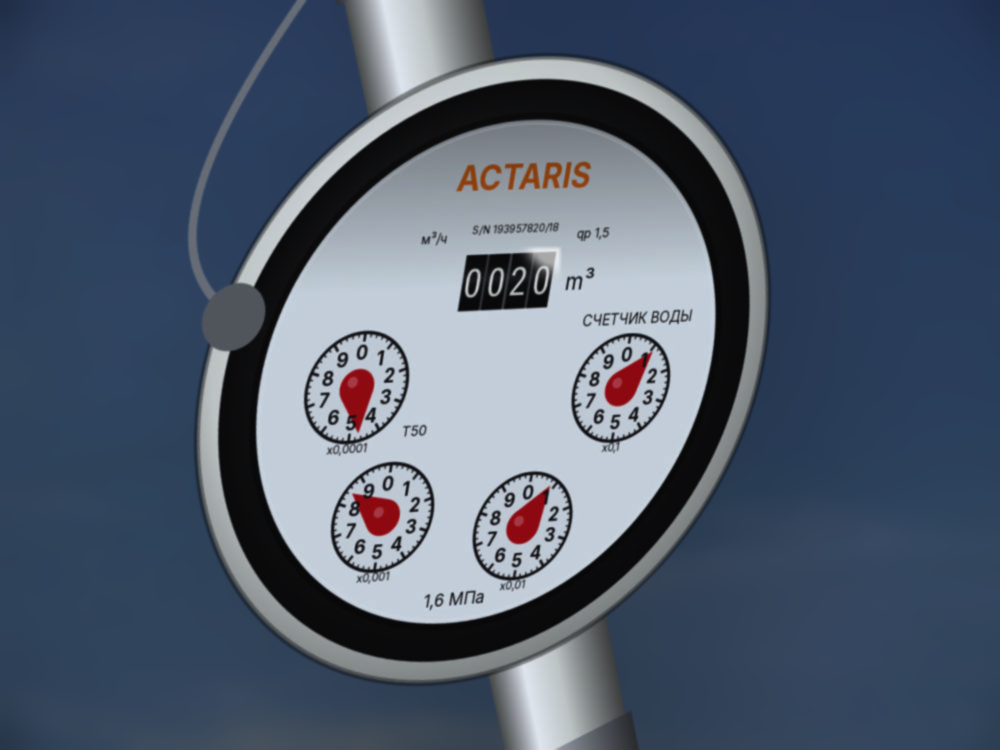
**20.1084** m³
